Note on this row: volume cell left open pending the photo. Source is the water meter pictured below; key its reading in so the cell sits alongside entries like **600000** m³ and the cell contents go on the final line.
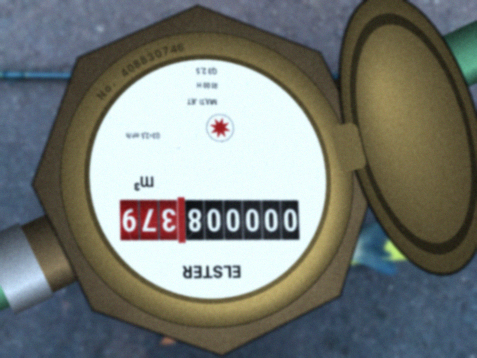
**8.379** m³
